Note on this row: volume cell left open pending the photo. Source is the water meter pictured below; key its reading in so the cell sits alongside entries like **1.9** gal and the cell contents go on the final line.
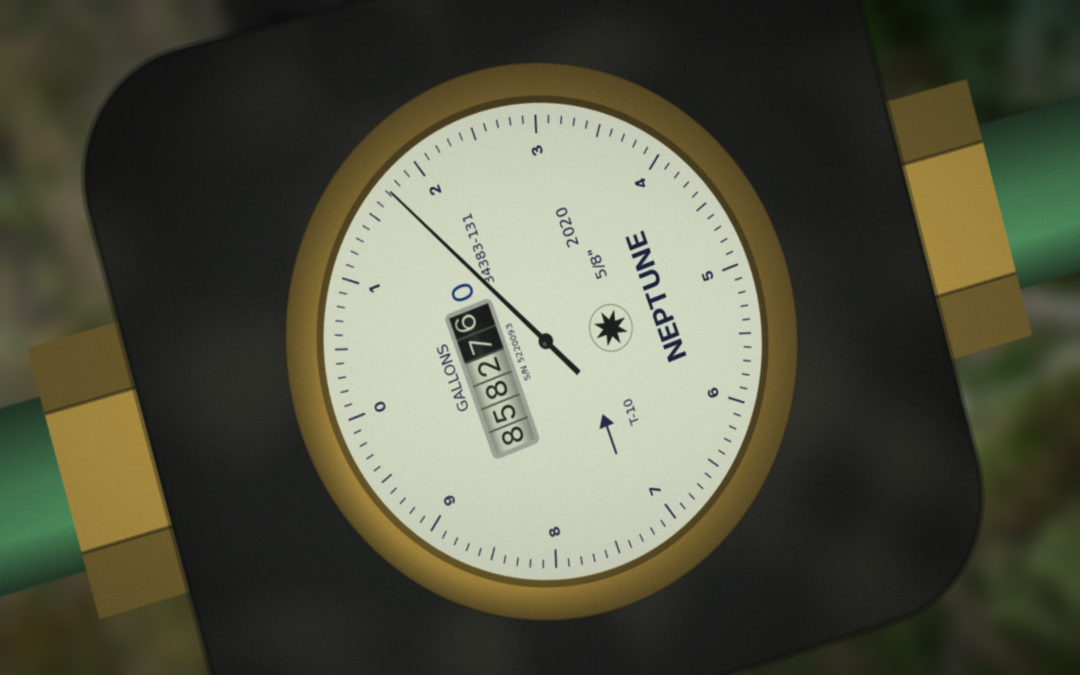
**8582761.7** gal
